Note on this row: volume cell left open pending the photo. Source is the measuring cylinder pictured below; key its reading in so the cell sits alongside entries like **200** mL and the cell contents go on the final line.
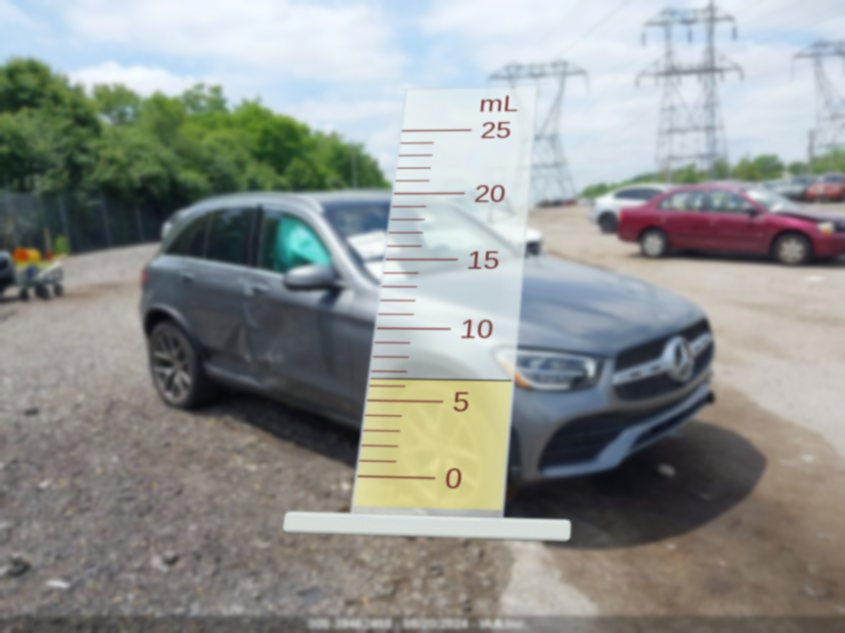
**6.5** mL
